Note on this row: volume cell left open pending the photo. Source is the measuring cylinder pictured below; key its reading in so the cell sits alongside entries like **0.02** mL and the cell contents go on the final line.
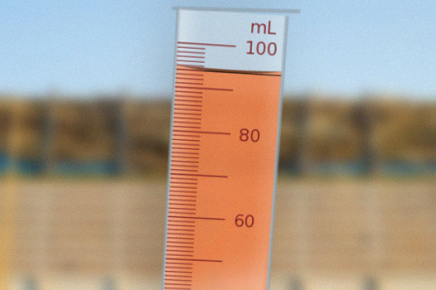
**94** mL
